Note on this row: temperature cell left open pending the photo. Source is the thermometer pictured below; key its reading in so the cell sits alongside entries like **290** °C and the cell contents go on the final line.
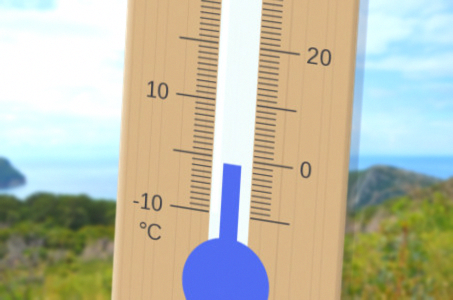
**-1** °C
